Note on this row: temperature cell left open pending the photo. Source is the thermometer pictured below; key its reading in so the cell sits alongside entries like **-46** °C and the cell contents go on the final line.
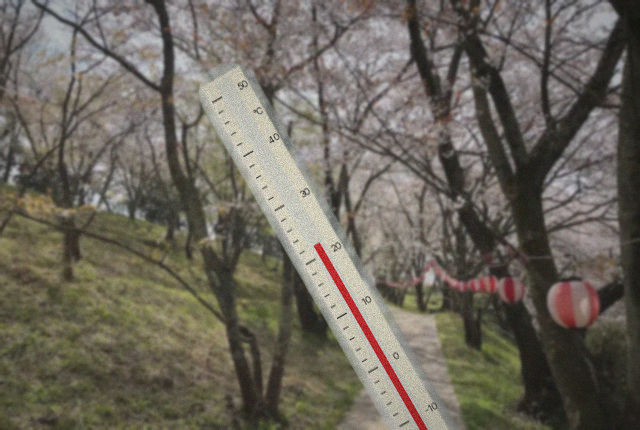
**22** °C
